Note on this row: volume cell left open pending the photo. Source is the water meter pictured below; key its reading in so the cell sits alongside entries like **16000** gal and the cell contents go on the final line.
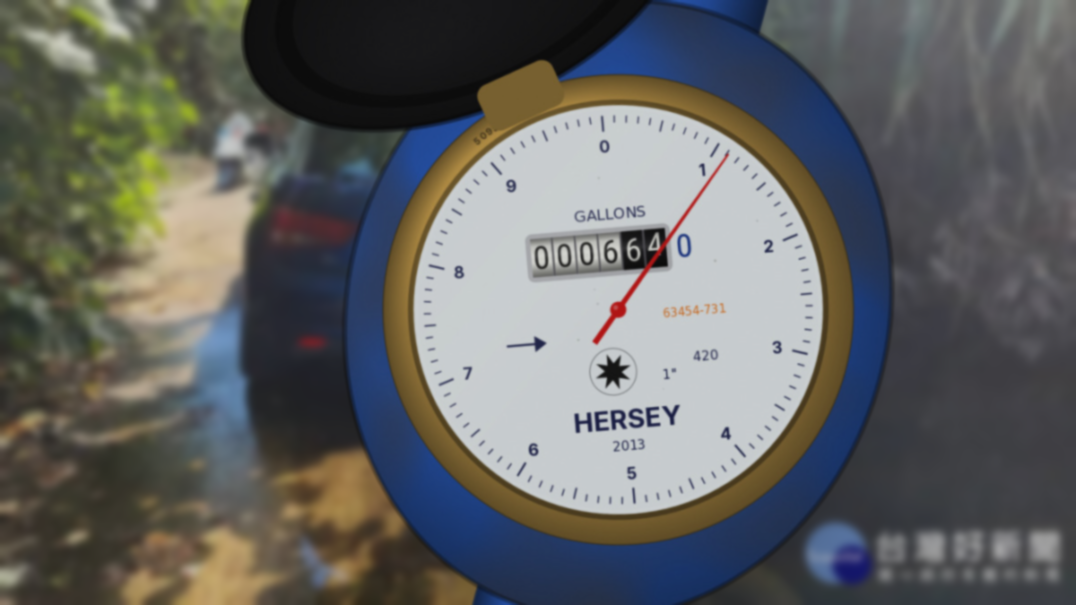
**6641.1** gal
